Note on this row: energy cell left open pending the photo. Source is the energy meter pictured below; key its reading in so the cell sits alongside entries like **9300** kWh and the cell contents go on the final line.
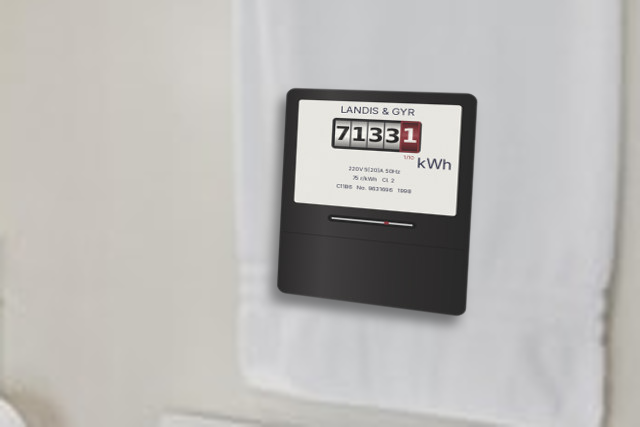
**7133.1** kWh
